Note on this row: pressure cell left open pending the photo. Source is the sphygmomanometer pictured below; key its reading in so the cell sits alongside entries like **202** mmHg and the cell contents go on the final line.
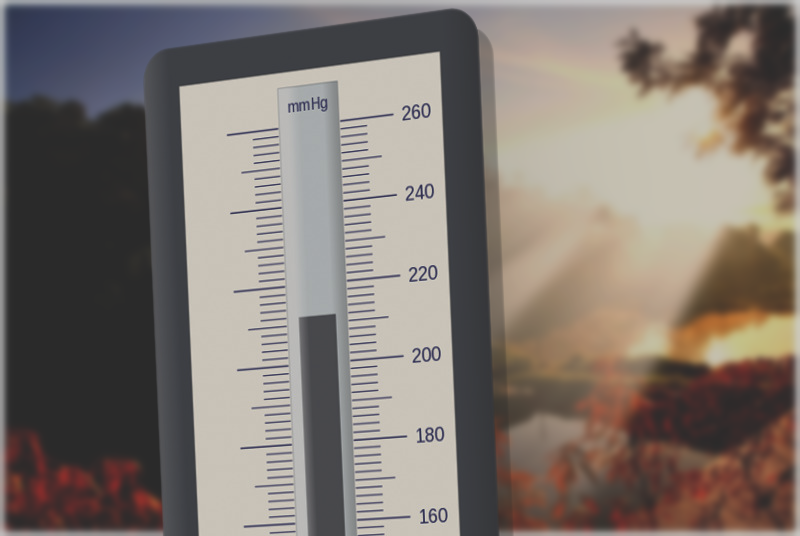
**212** mmHg
